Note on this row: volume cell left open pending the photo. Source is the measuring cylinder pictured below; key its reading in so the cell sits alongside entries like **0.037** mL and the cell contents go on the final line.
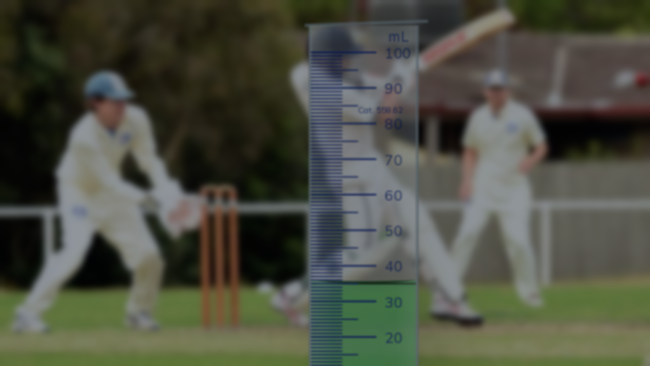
**35** mL
